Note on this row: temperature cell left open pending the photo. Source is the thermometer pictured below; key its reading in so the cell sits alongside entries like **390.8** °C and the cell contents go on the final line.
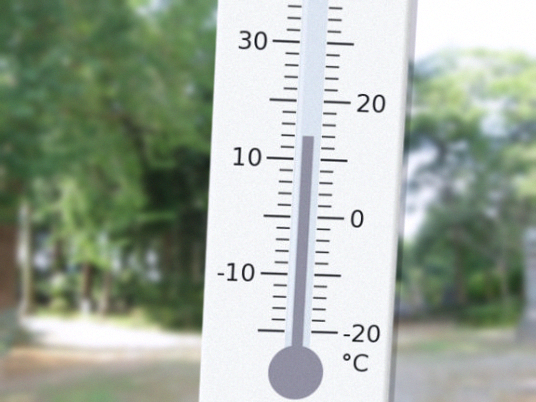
**14** °C
